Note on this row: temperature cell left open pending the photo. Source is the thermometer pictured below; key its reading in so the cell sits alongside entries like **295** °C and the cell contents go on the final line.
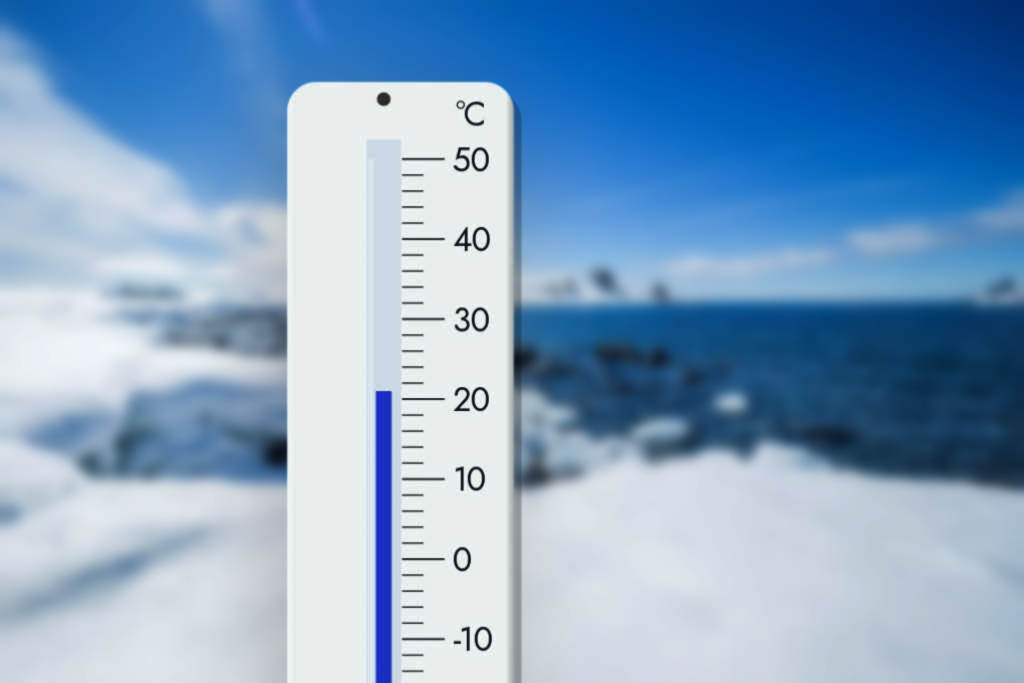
**21** °C
